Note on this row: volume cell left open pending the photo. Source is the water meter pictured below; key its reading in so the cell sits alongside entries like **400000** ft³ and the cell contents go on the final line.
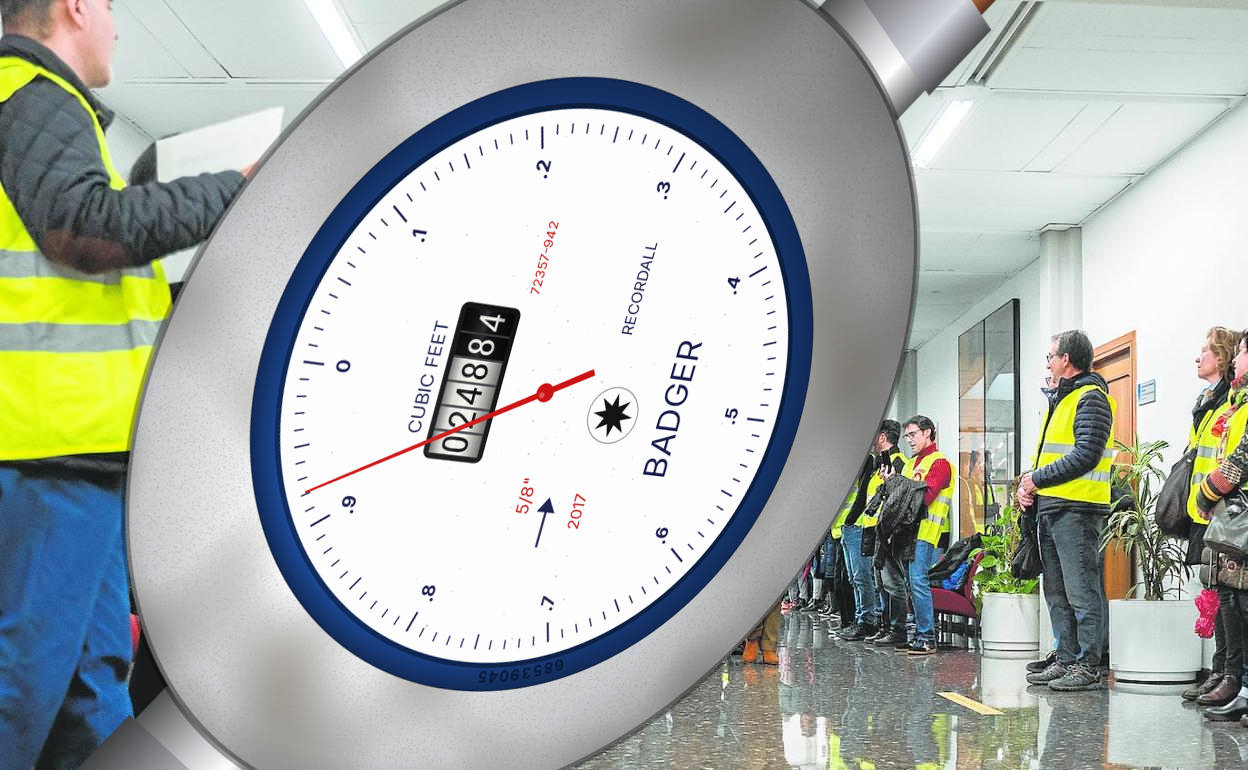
**24883.92** ft³
